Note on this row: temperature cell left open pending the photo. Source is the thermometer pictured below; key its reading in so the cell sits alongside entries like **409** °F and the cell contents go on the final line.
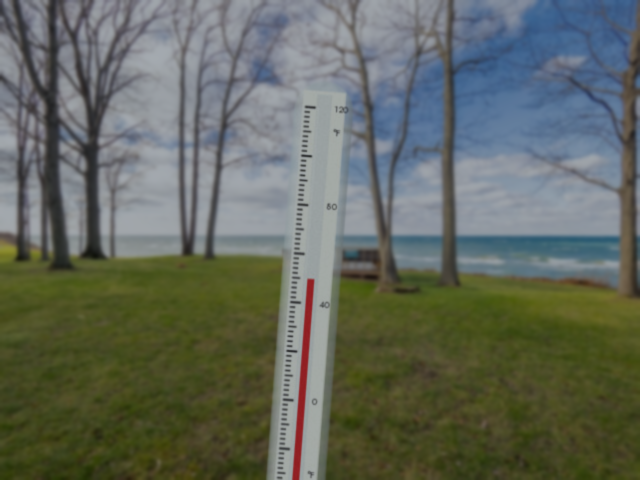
**50** °F
